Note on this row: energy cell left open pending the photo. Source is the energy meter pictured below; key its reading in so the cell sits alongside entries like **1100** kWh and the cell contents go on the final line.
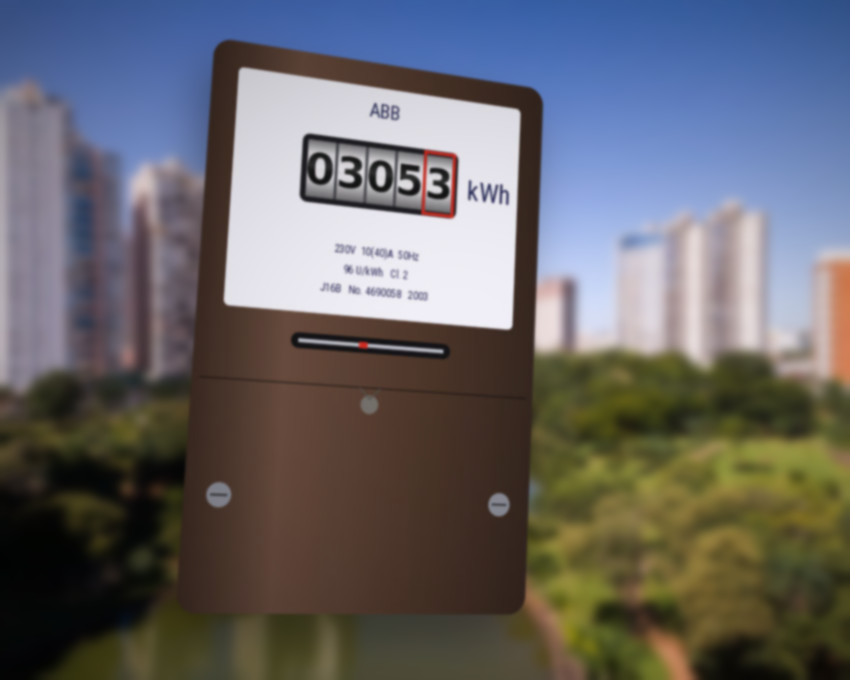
**305.3** kWh
